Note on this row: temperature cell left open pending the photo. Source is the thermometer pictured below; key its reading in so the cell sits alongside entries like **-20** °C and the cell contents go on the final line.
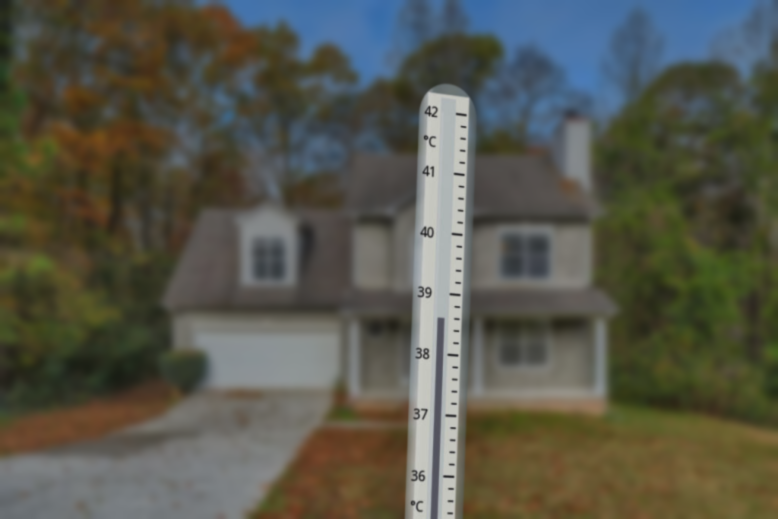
**38.6** °C
